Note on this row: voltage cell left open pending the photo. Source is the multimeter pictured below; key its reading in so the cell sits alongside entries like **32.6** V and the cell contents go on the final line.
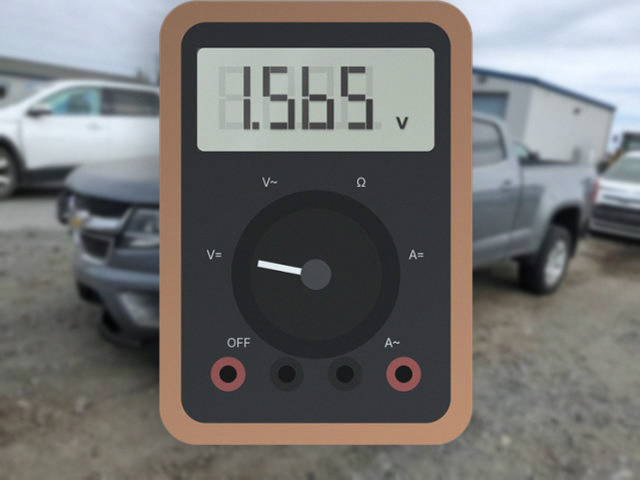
**1.565** V
